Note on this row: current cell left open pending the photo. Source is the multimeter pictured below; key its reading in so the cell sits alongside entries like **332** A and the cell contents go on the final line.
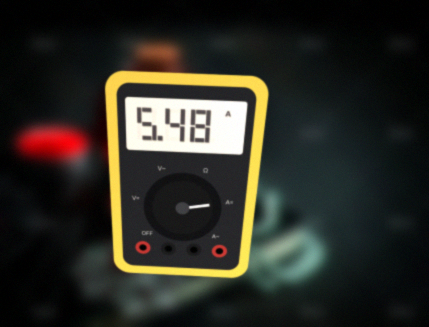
**5.48** A
